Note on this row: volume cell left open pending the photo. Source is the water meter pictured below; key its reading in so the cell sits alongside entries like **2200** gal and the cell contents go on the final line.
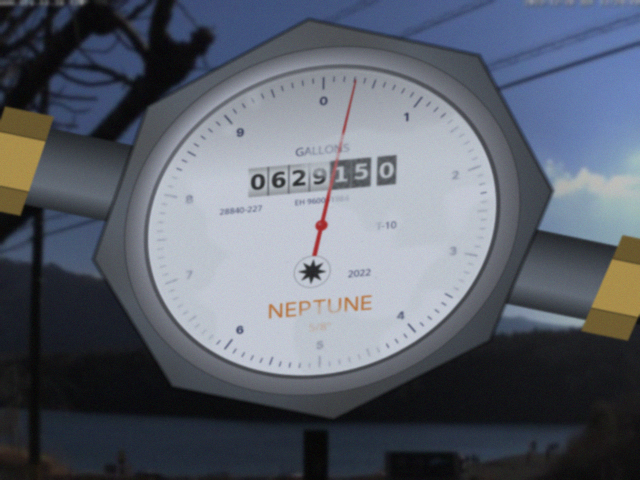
**629150.3** gal
